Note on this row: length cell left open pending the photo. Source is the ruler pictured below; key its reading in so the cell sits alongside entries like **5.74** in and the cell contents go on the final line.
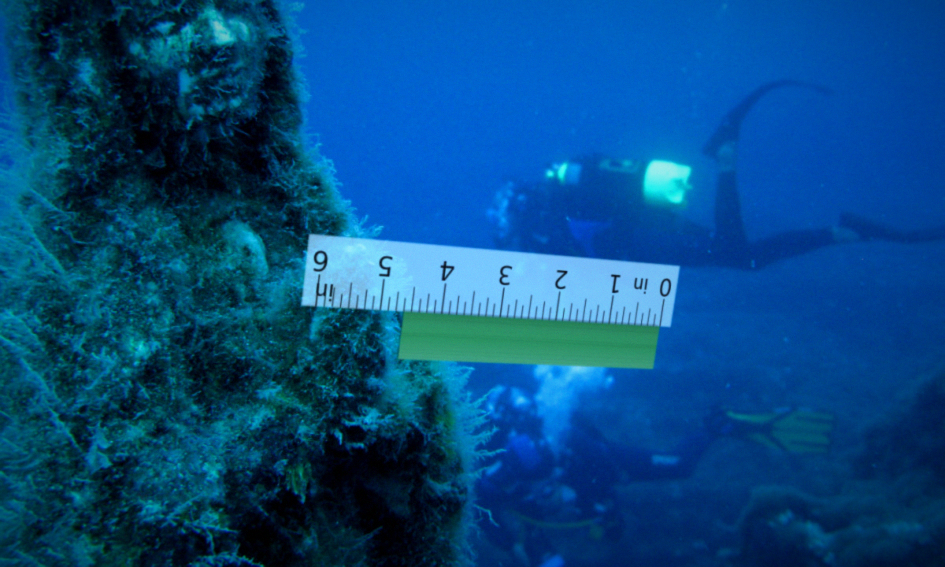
**4.625** in
